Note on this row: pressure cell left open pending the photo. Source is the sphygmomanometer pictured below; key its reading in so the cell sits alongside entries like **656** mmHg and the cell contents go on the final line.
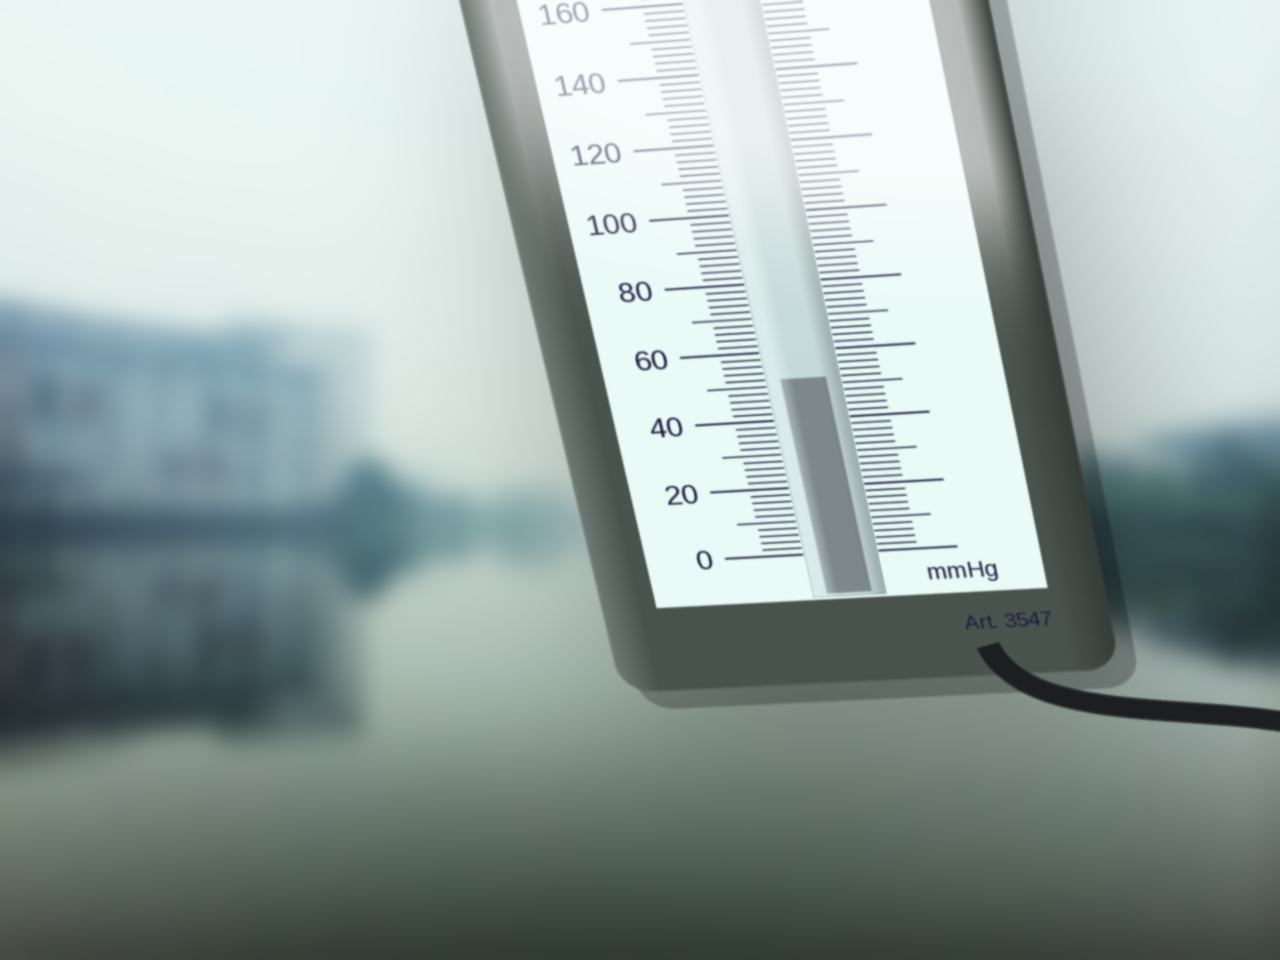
**52** mmHg
